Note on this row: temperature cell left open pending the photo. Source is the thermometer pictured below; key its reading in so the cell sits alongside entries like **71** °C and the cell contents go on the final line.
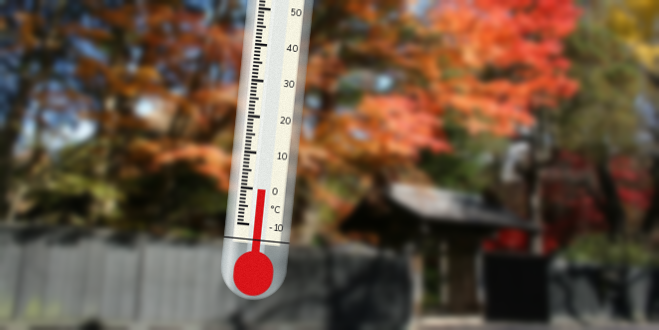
**0** °C
